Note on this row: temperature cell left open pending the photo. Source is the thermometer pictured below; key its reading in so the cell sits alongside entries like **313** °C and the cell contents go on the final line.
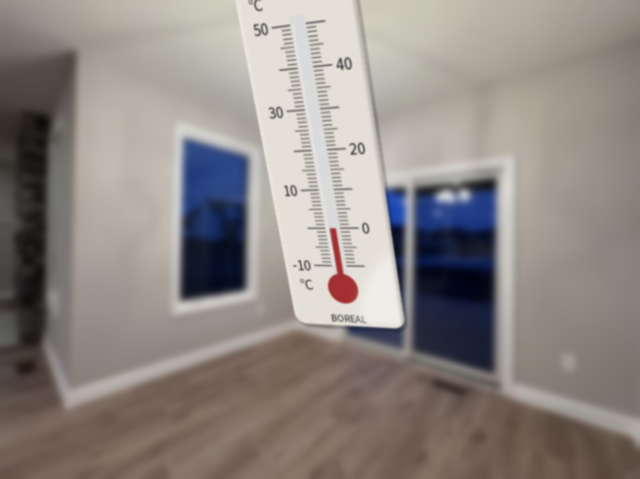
**0** °C
